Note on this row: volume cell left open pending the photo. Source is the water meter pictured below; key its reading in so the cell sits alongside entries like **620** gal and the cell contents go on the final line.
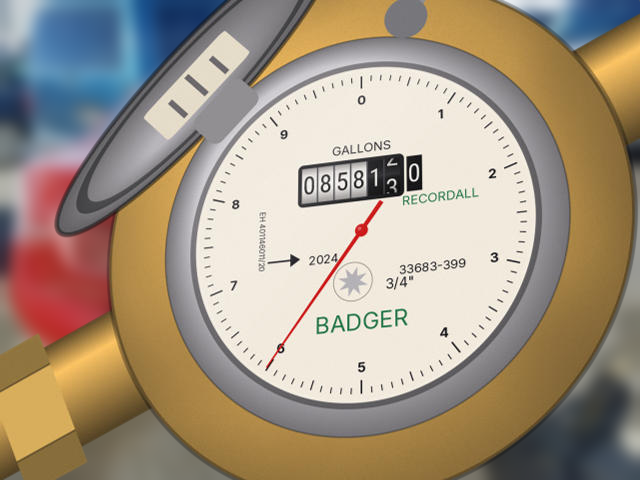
**858126.0** gal
